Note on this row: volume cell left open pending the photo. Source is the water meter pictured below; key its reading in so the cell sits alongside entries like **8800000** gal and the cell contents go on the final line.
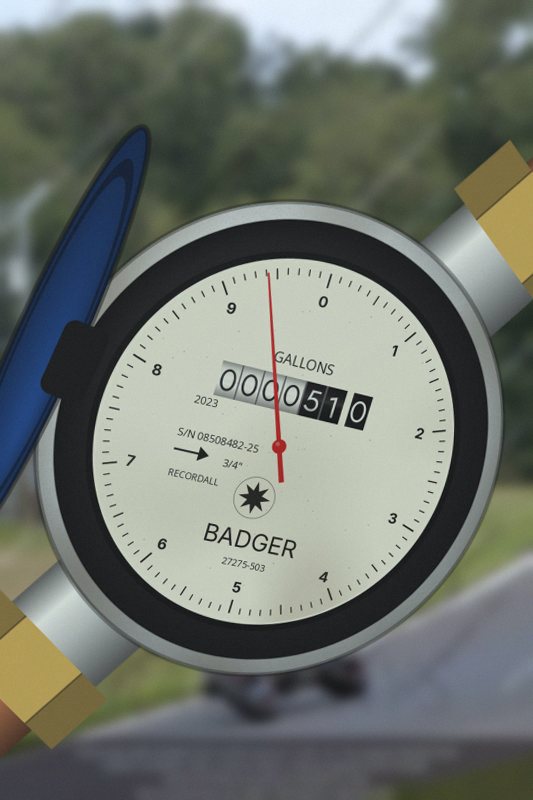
**509.4** gal
